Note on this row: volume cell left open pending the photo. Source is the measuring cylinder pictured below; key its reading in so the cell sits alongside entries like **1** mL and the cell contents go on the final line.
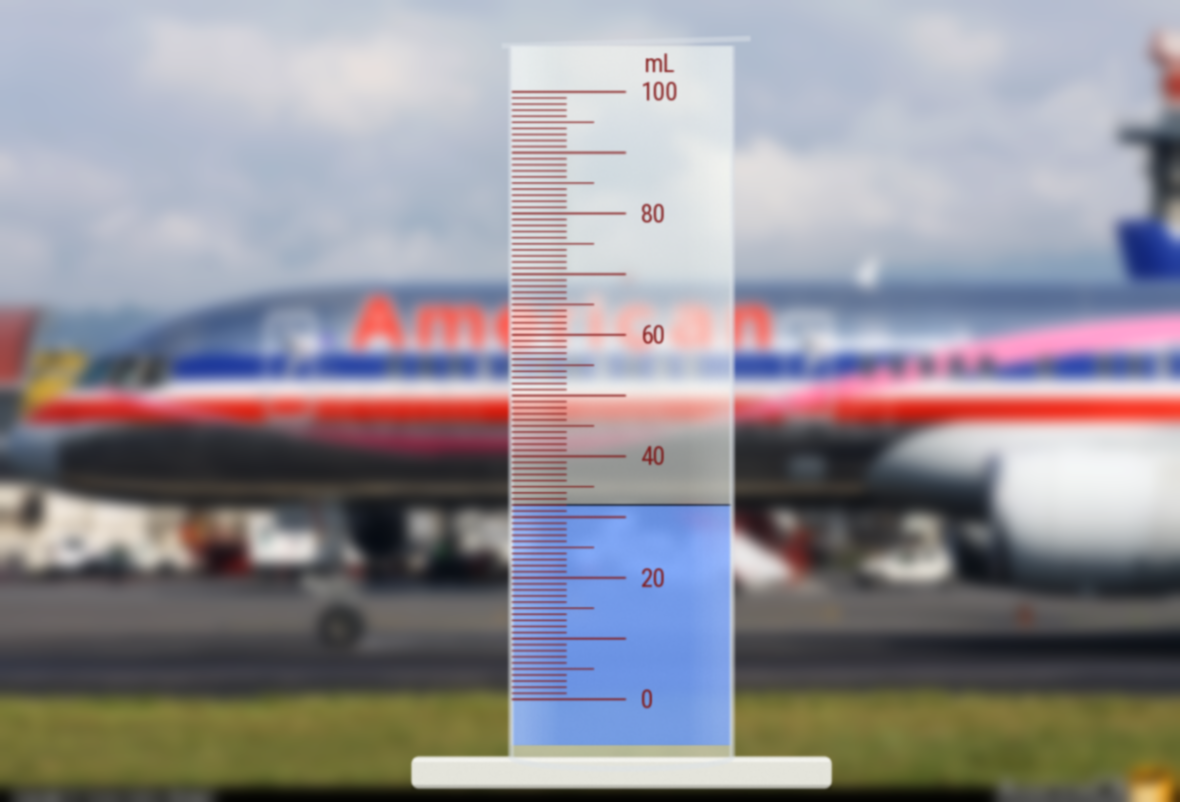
**32** mL
